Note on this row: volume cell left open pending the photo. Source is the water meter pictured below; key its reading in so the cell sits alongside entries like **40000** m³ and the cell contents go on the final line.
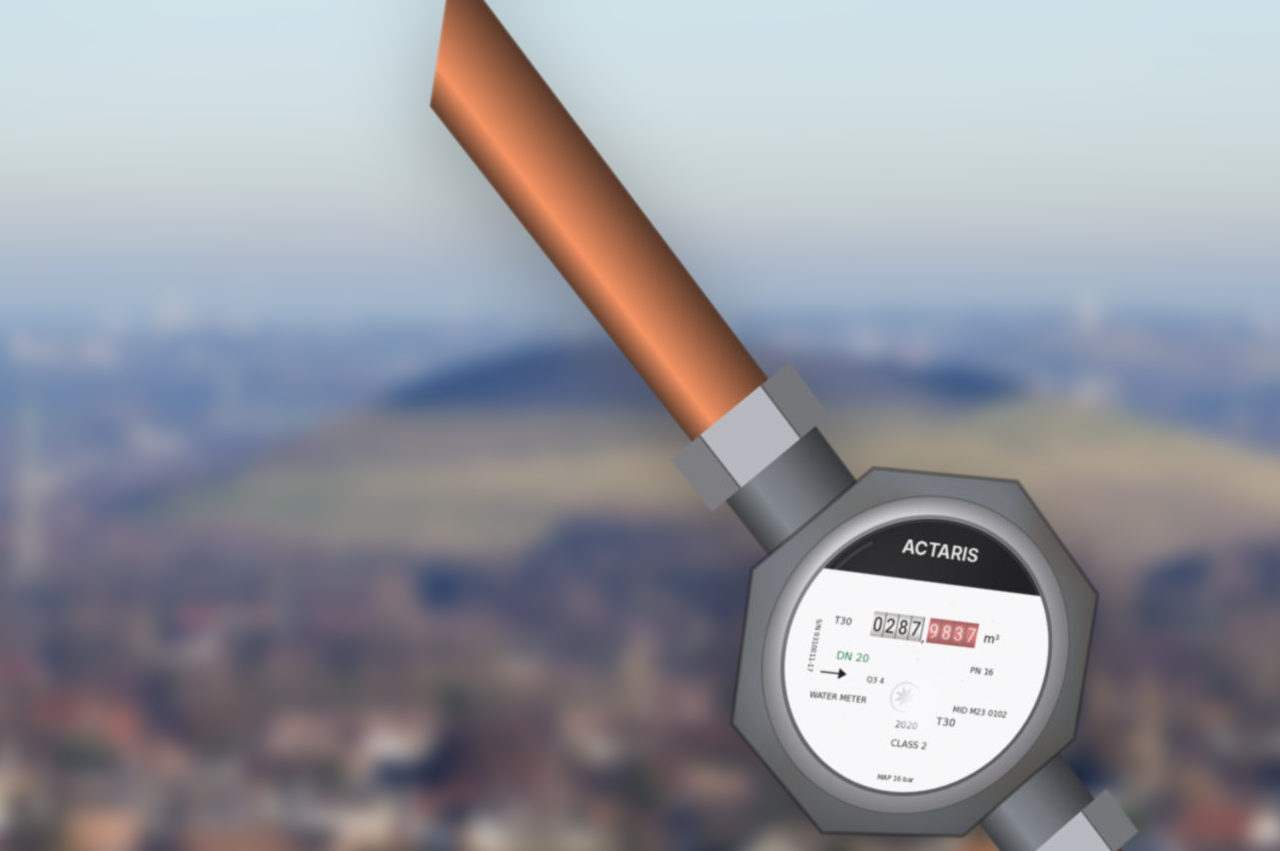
**287.9837** m³
